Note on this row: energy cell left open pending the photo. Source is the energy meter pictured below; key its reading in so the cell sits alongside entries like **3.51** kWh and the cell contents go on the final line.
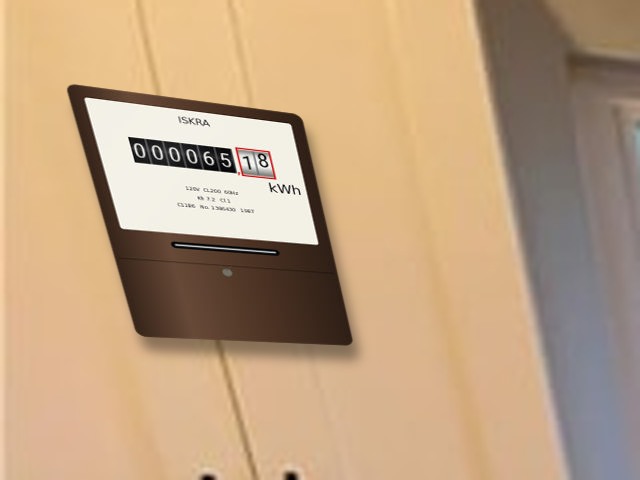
**65.18** kWh
